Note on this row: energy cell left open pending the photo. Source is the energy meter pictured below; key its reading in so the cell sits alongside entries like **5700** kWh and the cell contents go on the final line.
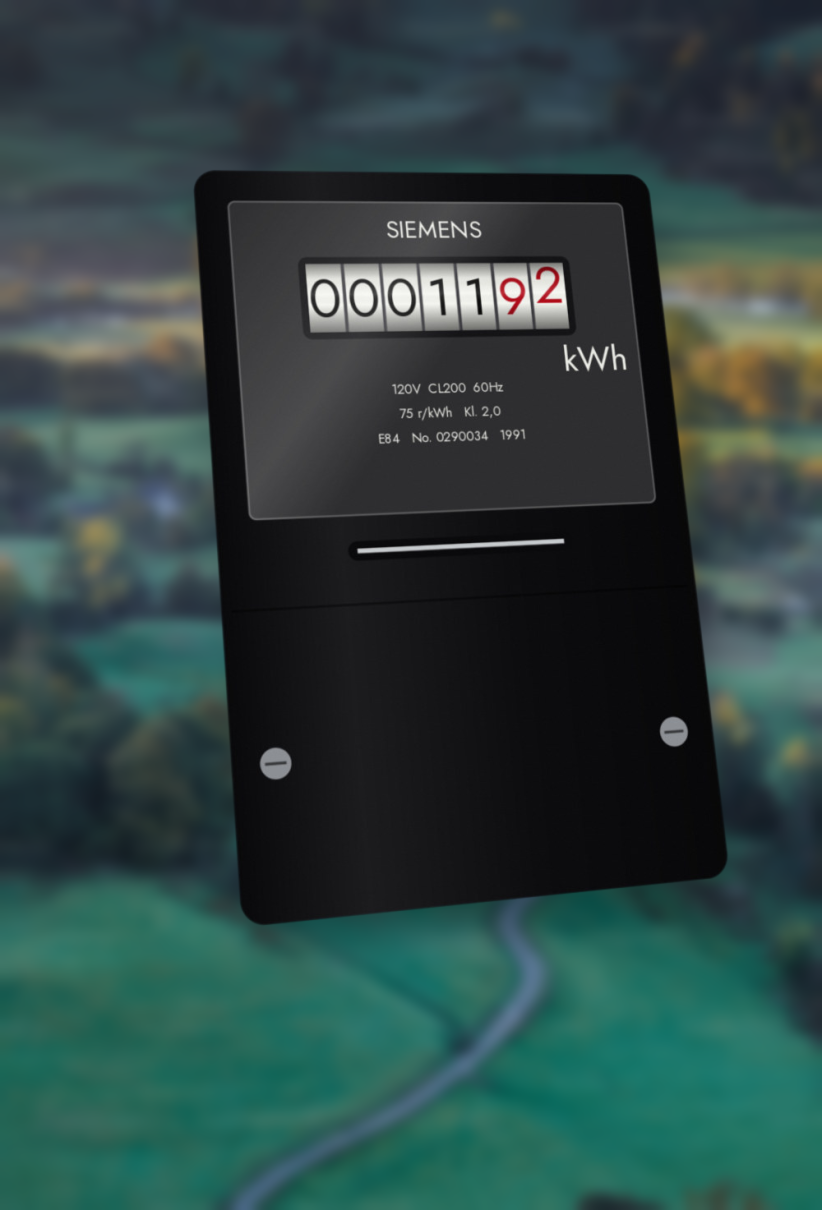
**11.92** kWh
